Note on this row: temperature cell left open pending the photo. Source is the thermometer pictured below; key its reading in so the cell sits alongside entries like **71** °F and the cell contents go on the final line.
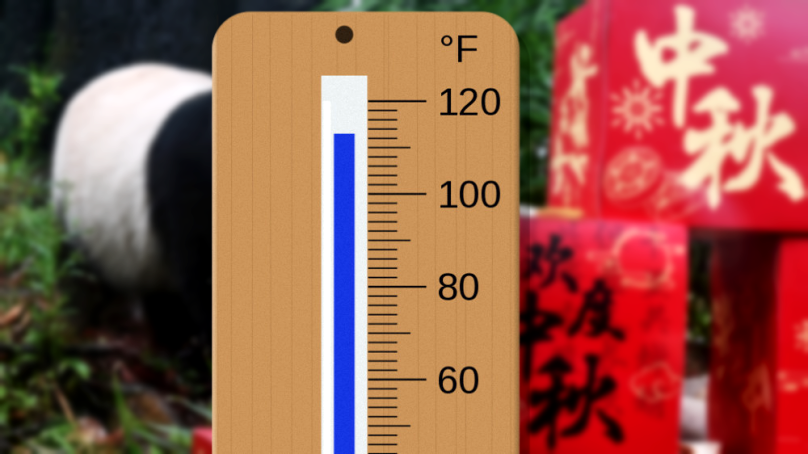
**113** °F
